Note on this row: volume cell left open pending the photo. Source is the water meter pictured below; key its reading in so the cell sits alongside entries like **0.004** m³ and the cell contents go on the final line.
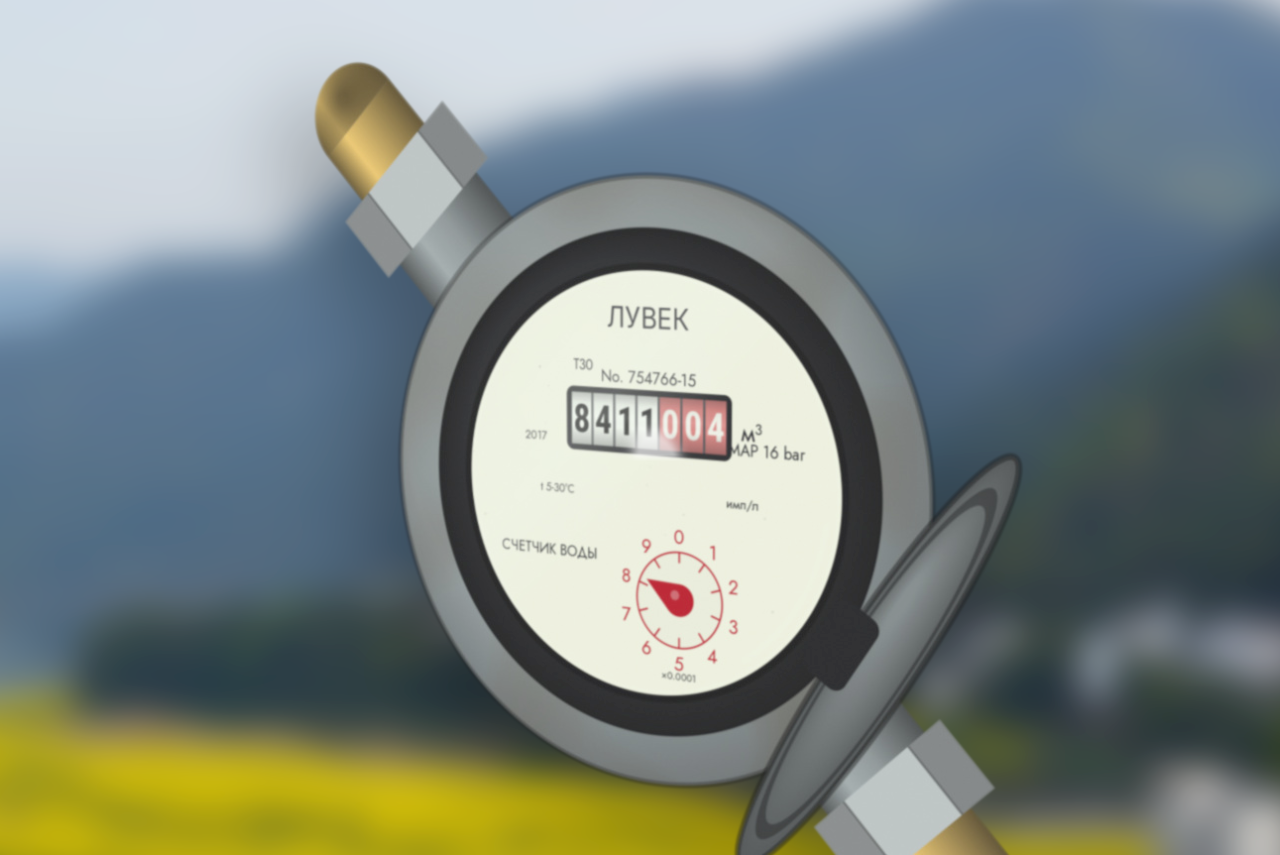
**8411.0048** m³
